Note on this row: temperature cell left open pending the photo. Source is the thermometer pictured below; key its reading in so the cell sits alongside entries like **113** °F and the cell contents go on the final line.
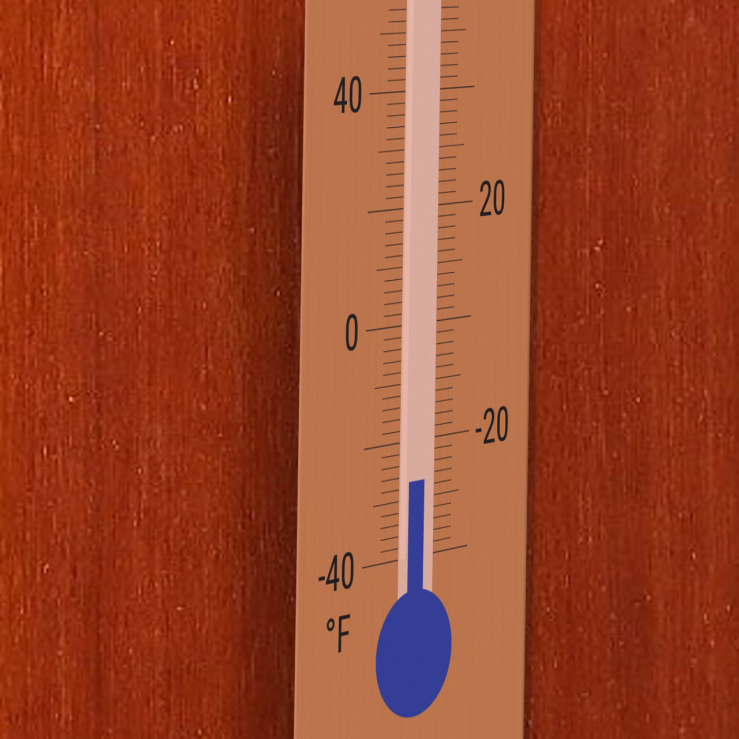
**-27** °F
